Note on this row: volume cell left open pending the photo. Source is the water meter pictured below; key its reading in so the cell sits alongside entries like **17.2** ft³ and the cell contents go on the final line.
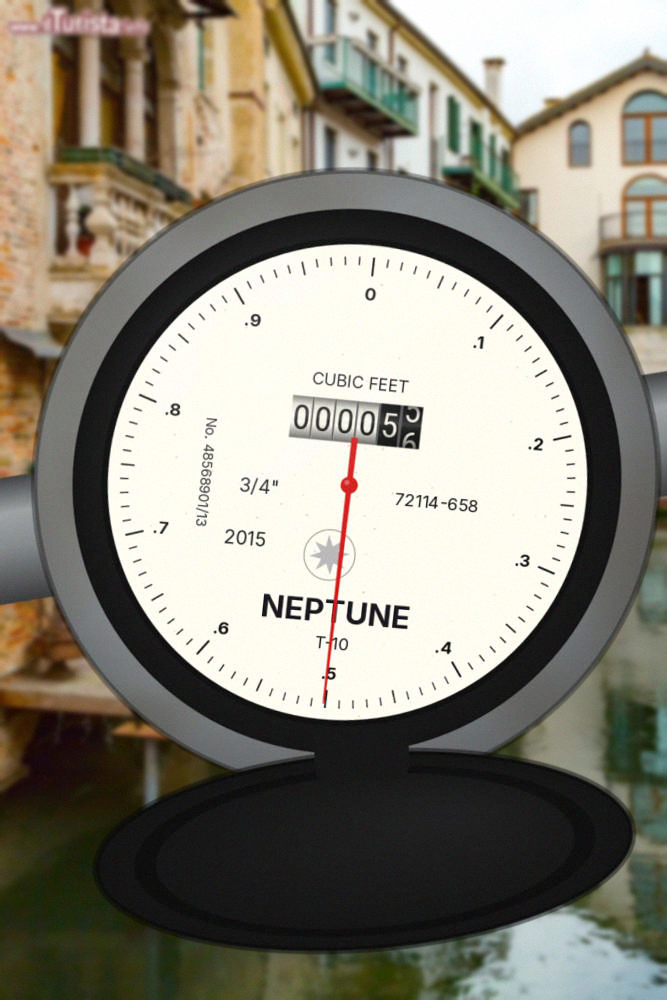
**55.50** ft³
